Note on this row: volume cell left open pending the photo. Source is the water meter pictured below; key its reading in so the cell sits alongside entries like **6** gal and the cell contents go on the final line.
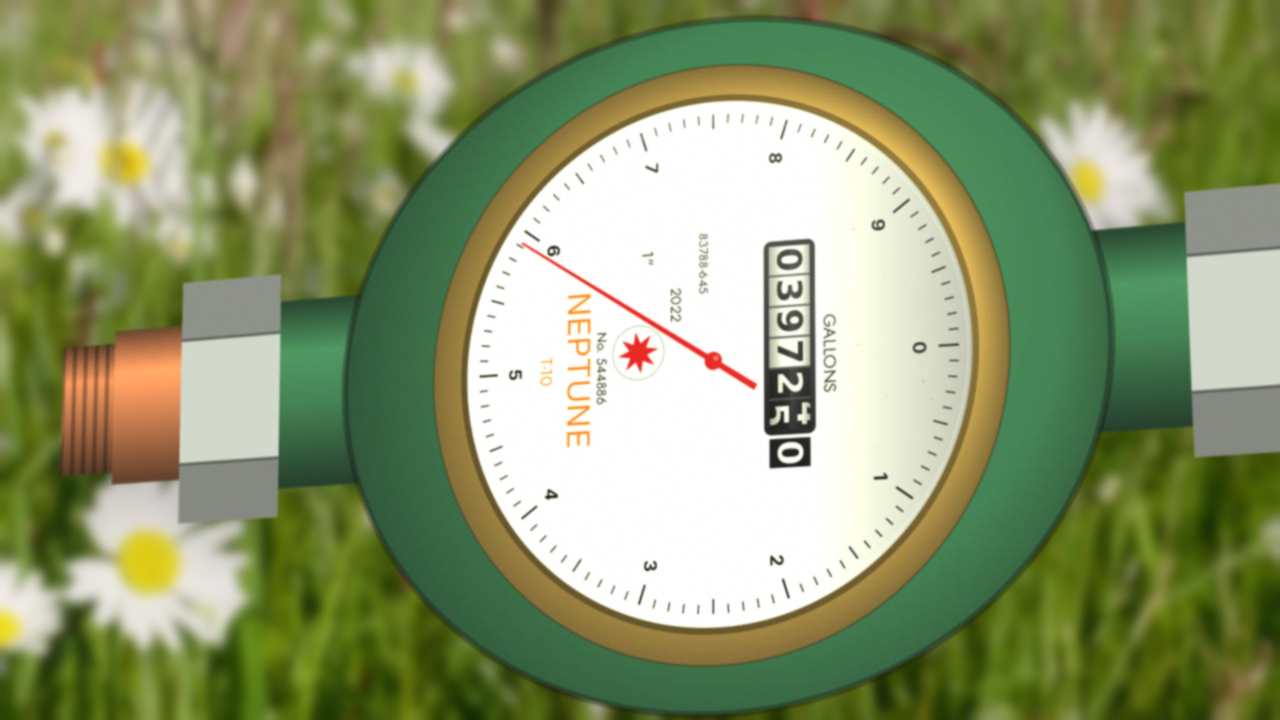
**397245.9** gal
